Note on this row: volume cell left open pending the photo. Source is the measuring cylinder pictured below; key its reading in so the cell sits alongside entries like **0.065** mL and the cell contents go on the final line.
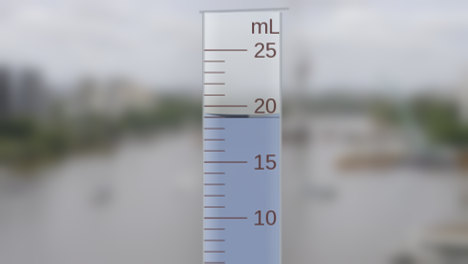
**19** mL
